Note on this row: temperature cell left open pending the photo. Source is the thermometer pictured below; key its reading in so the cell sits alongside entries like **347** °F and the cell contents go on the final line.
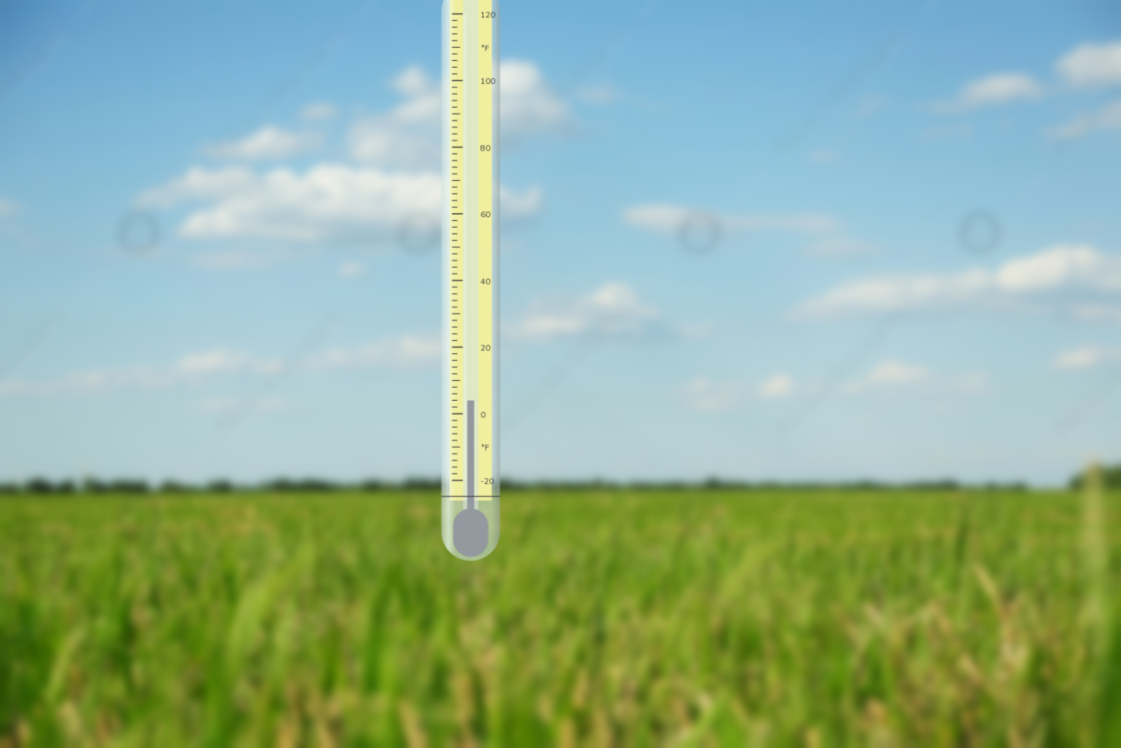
**4** °F
